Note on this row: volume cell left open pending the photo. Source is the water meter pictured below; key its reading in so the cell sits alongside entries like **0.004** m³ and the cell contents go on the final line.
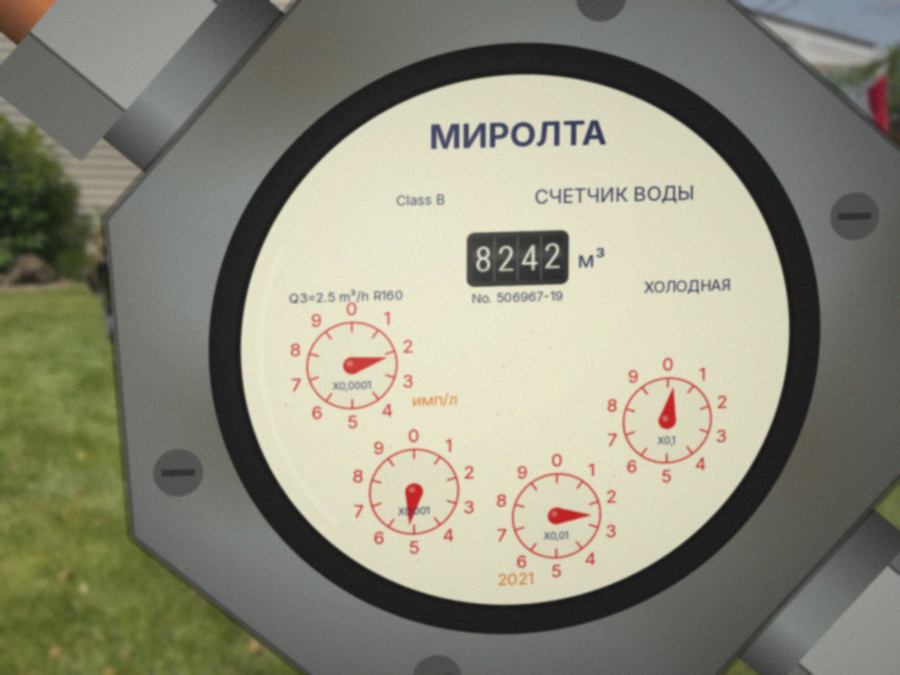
**8242.0252** m³
